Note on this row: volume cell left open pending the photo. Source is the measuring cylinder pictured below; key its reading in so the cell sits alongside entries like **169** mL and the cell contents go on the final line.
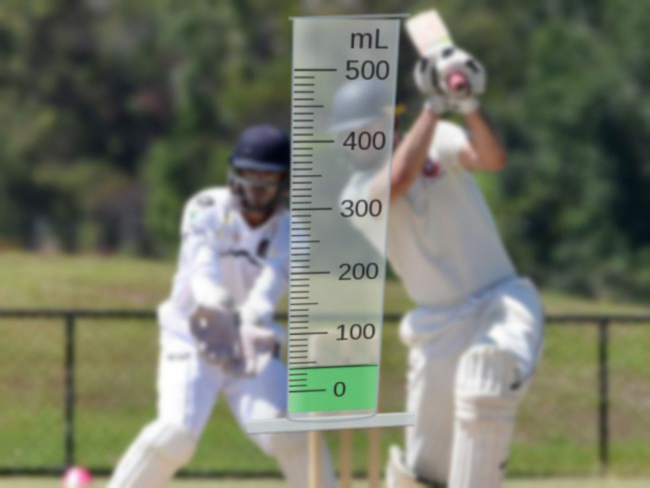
**40** mL
